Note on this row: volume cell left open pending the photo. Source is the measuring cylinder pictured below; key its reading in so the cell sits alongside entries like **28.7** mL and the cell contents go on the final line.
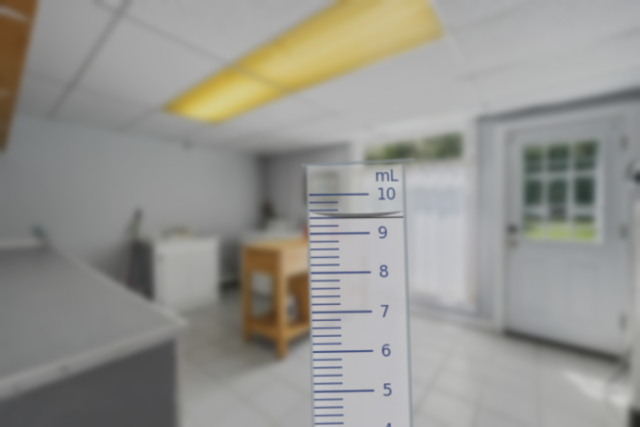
**9.4** mL
